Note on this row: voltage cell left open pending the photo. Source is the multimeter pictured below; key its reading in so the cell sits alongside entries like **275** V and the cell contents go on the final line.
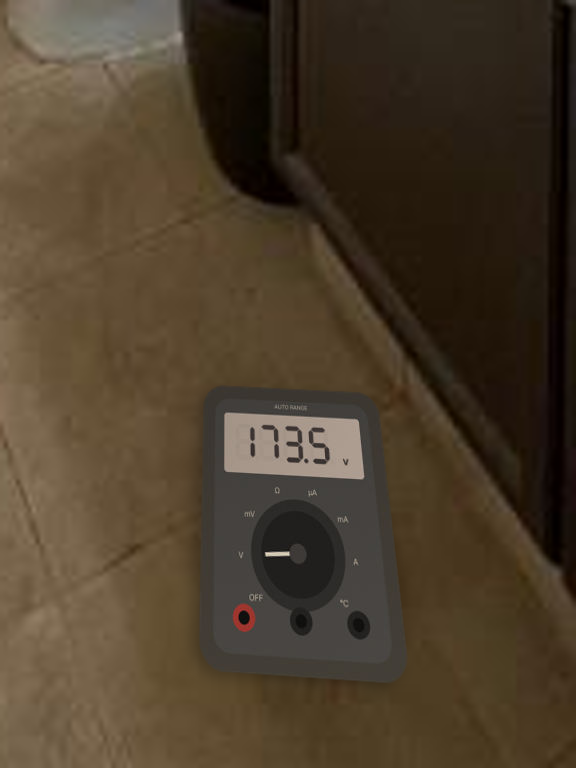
**173.5** V
